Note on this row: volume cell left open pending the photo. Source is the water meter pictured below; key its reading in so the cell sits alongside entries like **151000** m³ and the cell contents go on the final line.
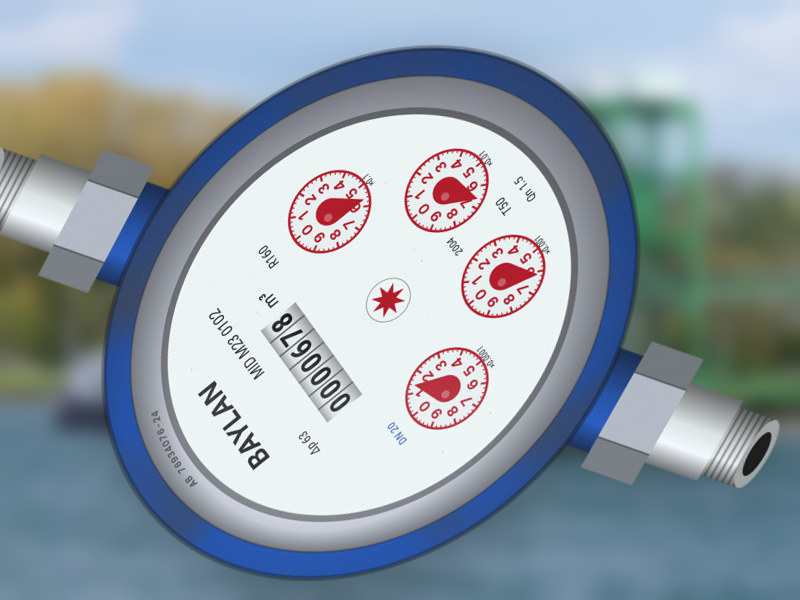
**678.5661** m³
